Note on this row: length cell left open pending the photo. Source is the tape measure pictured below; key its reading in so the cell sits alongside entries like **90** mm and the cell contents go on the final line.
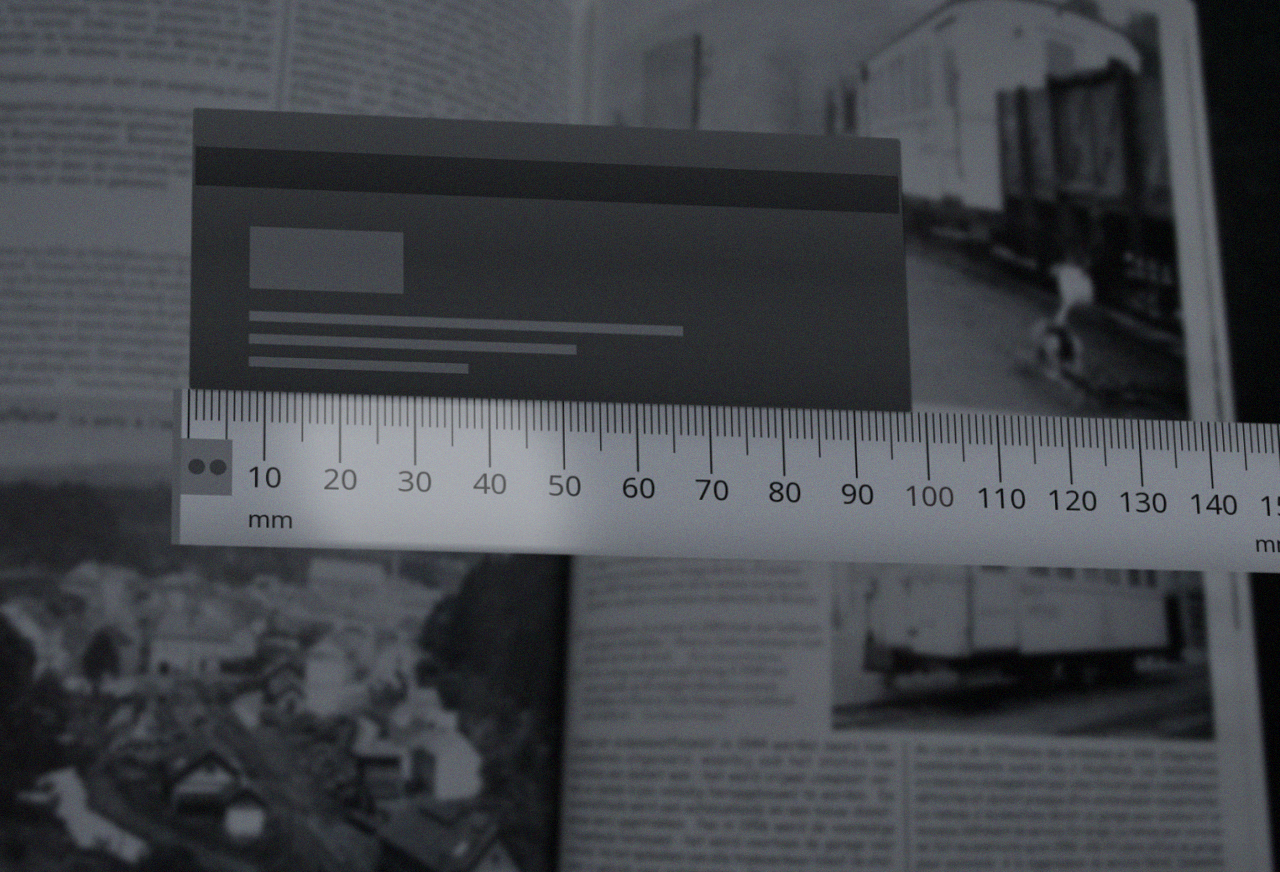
**98** mm
